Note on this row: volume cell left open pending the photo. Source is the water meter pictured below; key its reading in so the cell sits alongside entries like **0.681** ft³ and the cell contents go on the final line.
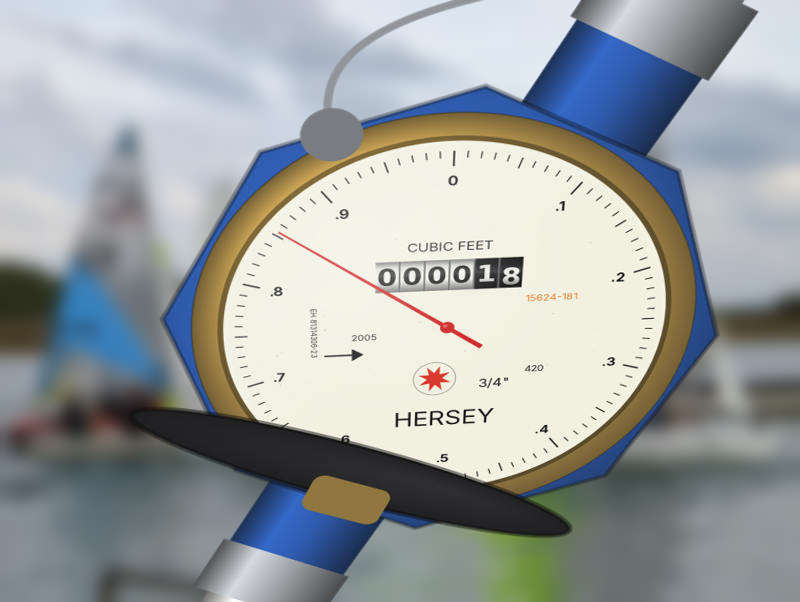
**17.85** ft³
